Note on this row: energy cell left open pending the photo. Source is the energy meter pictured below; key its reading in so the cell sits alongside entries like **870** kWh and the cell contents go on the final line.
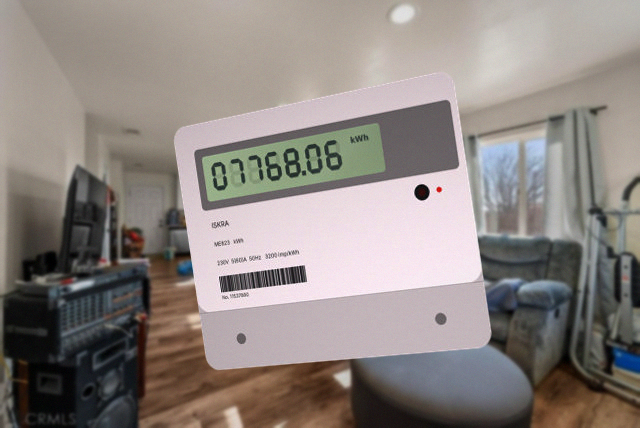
**7768.06** kWh
